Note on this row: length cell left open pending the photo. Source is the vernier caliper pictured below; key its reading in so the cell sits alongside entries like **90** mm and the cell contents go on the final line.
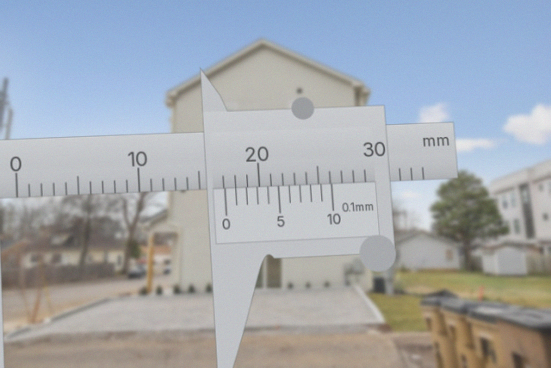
**17.1** mm
